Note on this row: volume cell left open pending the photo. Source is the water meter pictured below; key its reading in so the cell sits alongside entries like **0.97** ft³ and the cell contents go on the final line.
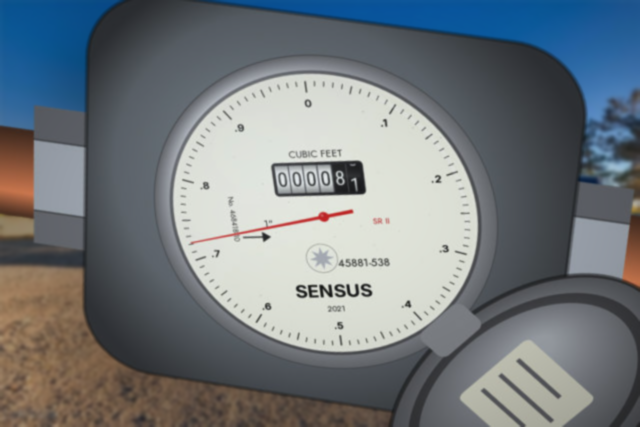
**80.72** ft³
